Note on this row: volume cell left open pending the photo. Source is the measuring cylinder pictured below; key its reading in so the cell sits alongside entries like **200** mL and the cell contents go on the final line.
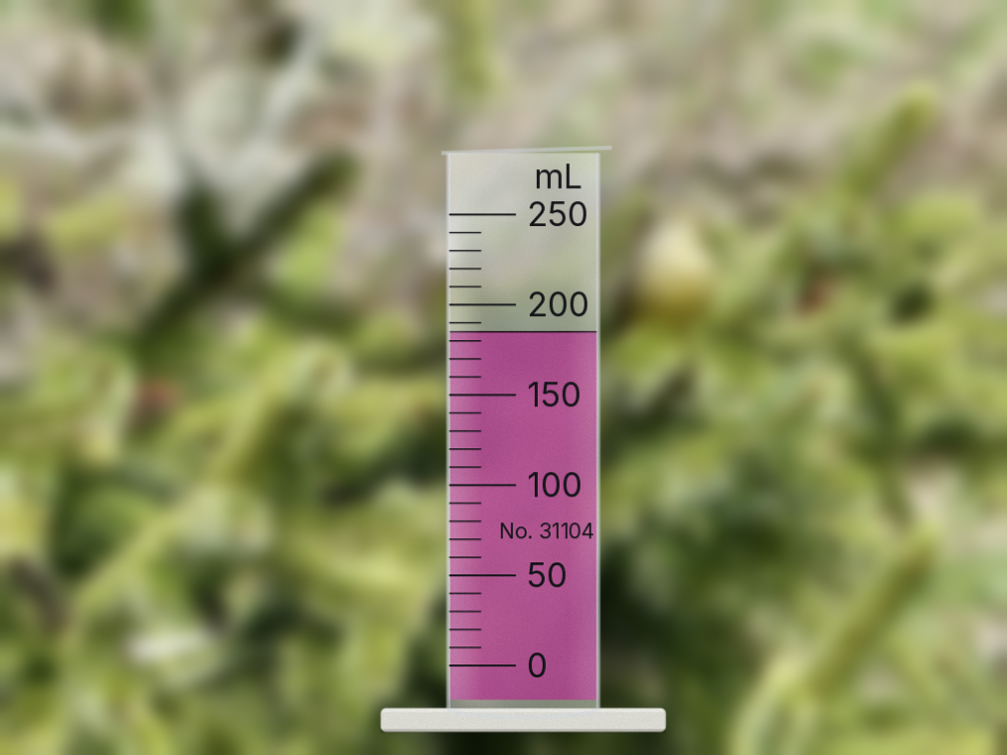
**185** mL
